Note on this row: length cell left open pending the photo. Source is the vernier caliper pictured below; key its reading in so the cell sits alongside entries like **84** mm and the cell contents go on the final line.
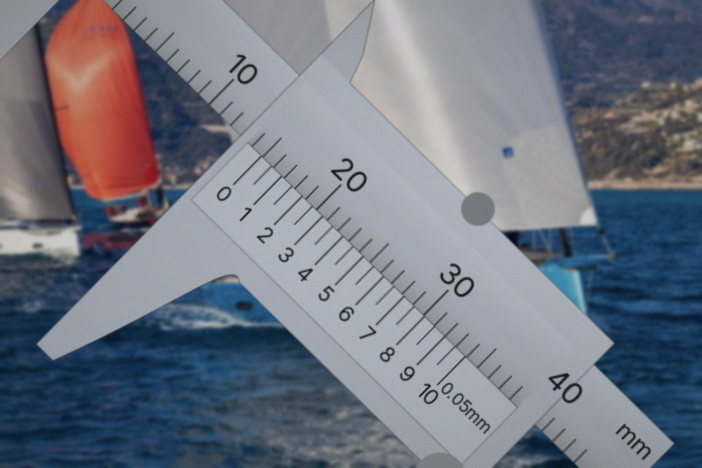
**14.9** mm
